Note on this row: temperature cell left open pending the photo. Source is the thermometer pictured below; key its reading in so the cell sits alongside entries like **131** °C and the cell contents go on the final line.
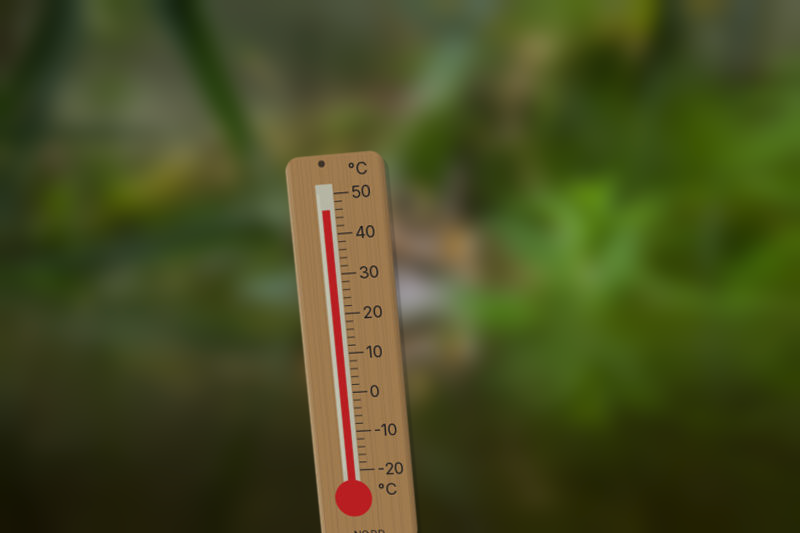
**46** °C
